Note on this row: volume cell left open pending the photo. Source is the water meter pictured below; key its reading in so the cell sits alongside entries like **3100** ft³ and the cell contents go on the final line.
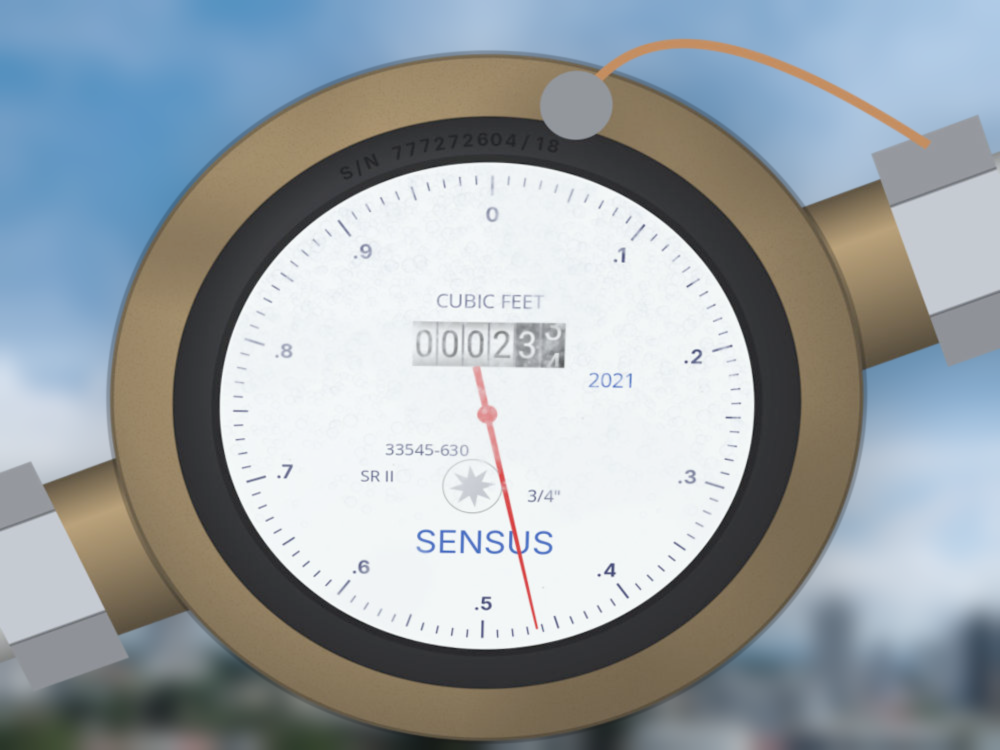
**233.46** ft³
